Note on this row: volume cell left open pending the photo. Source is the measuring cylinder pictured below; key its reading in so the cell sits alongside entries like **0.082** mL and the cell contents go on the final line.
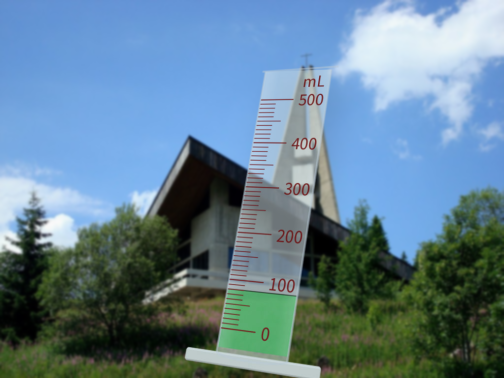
**80** mL
